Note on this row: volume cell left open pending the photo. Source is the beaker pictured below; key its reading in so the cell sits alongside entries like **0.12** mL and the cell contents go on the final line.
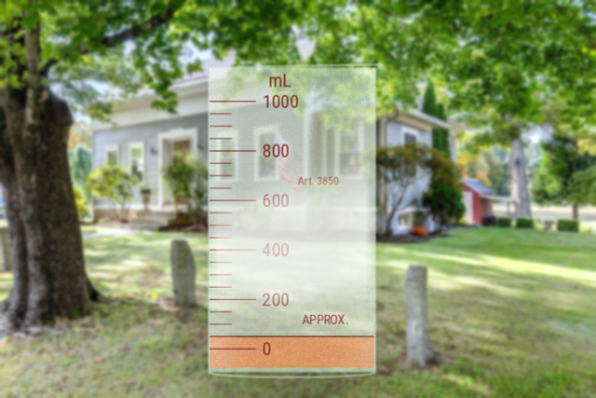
**50** mL
